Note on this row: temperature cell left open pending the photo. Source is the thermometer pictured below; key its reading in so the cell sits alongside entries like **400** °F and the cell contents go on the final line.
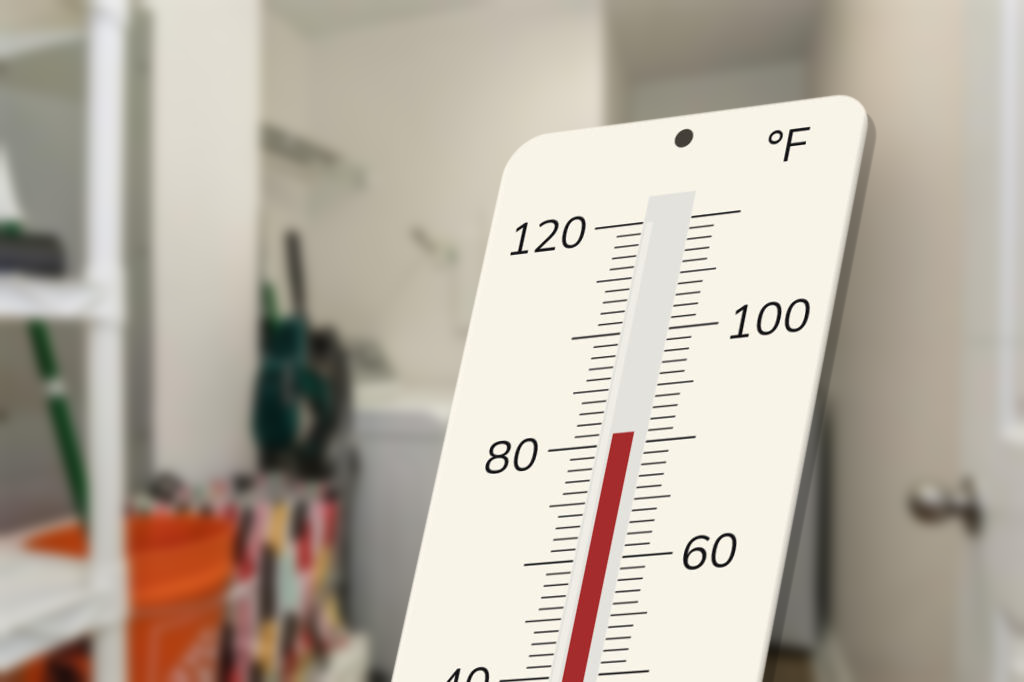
**82** °F
